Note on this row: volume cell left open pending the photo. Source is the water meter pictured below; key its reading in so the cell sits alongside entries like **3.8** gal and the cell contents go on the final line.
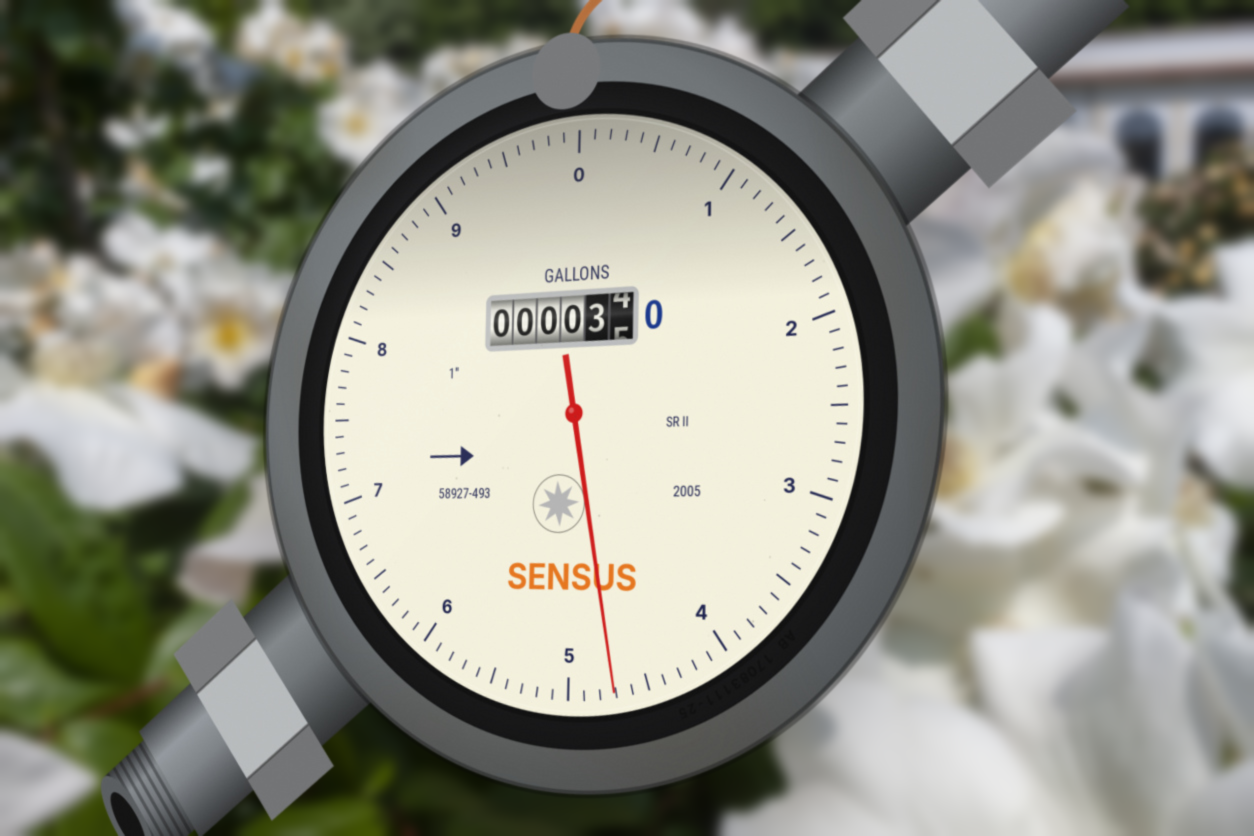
**344.7** gal
